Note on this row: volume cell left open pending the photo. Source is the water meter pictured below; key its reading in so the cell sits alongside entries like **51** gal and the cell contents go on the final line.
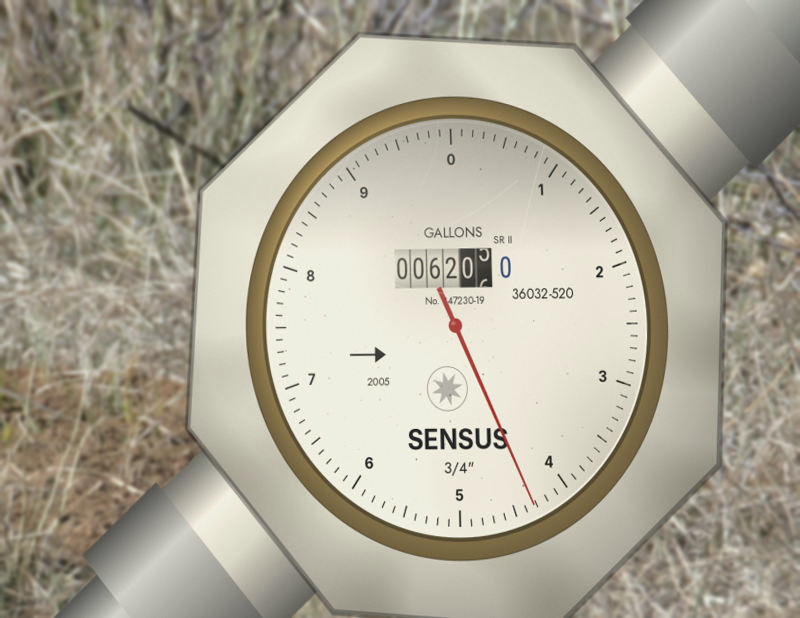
**62054.3** gal
